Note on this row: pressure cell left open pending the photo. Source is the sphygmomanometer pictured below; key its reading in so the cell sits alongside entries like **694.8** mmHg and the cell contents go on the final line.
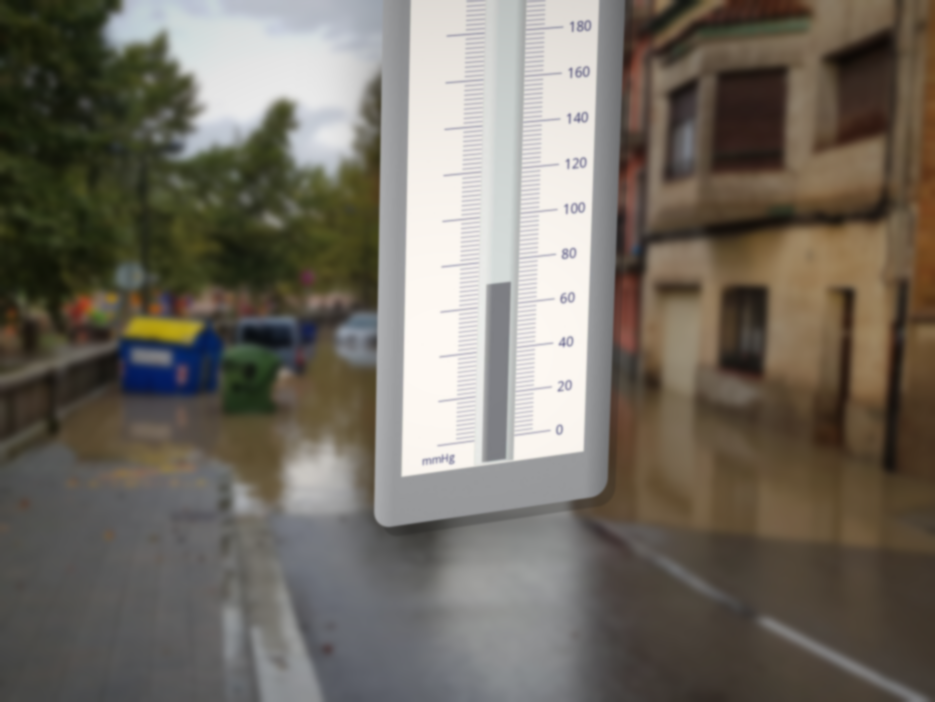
**70** mmHg
